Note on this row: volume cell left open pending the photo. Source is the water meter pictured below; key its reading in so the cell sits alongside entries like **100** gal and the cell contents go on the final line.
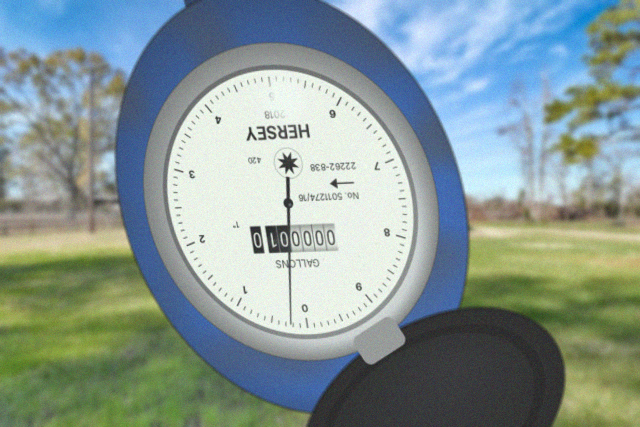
**10.2** gal
